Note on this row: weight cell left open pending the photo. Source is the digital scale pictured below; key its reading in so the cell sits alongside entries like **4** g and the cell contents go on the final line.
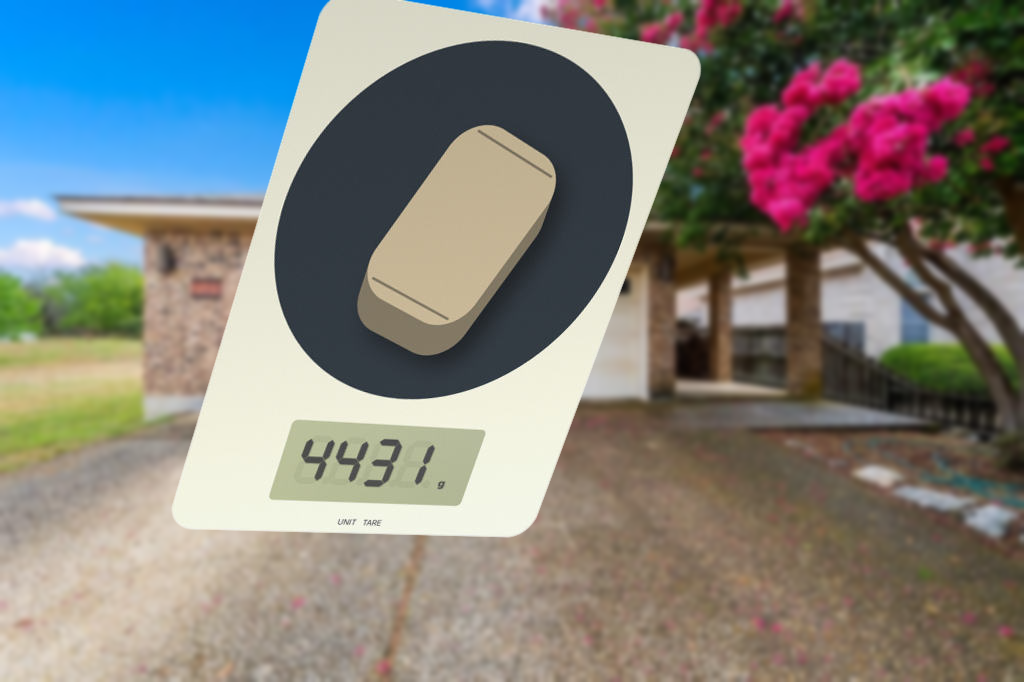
**4431** g
